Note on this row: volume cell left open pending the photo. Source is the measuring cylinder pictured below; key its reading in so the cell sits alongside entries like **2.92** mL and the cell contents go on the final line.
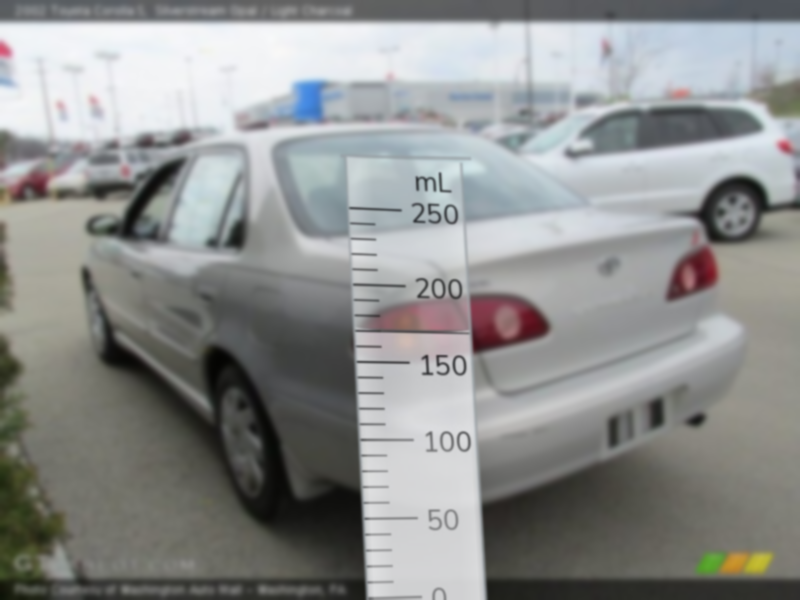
**170** mL
